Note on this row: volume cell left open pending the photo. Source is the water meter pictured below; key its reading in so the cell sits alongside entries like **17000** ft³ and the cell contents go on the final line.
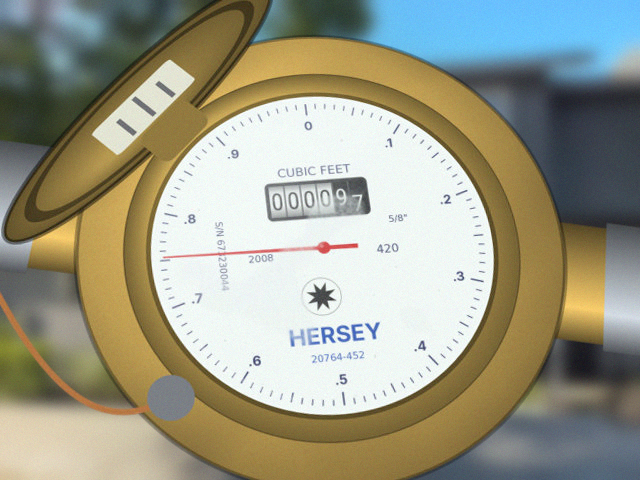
**96.75** ft³
